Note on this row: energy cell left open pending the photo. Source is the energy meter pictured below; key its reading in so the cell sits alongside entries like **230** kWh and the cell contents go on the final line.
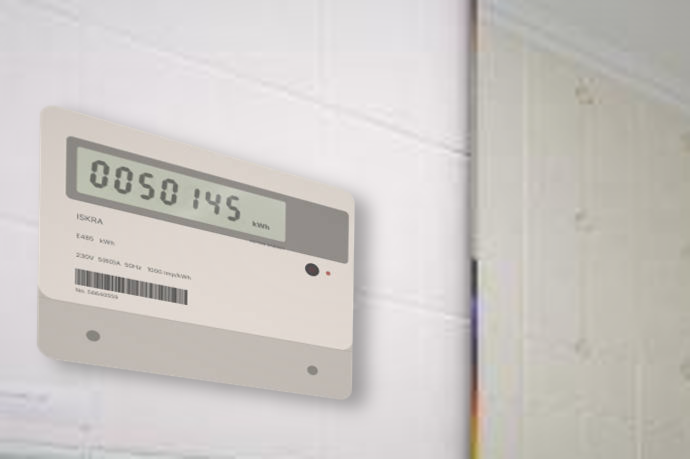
**50145** kWh
